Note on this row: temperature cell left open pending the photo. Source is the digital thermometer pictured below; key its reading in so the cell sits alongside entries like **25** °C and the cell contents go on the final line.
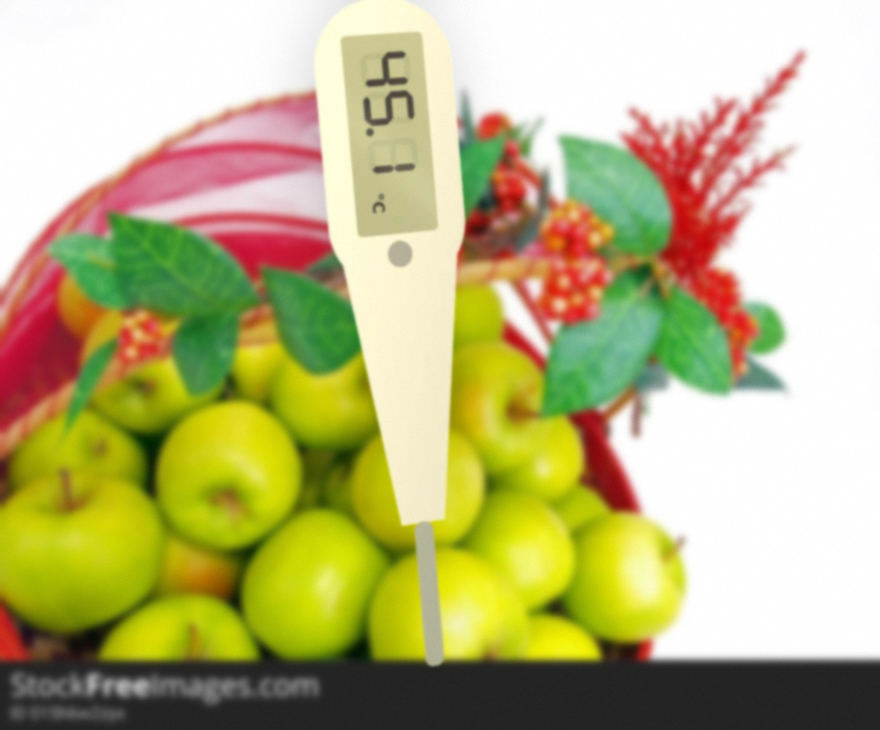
**45.1** °C
